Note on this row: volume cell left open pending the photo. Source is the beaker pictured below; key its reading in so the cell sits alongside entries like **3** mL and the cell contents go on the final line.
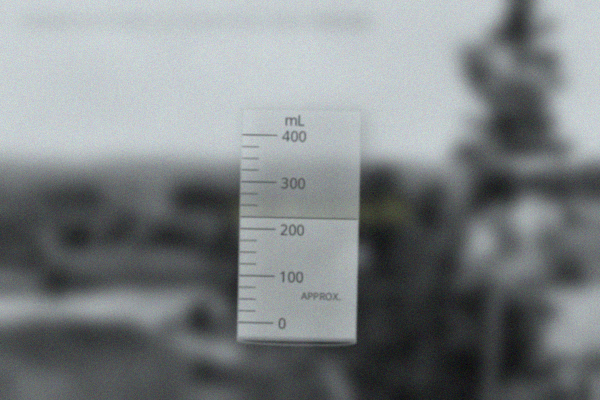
**225** mL
